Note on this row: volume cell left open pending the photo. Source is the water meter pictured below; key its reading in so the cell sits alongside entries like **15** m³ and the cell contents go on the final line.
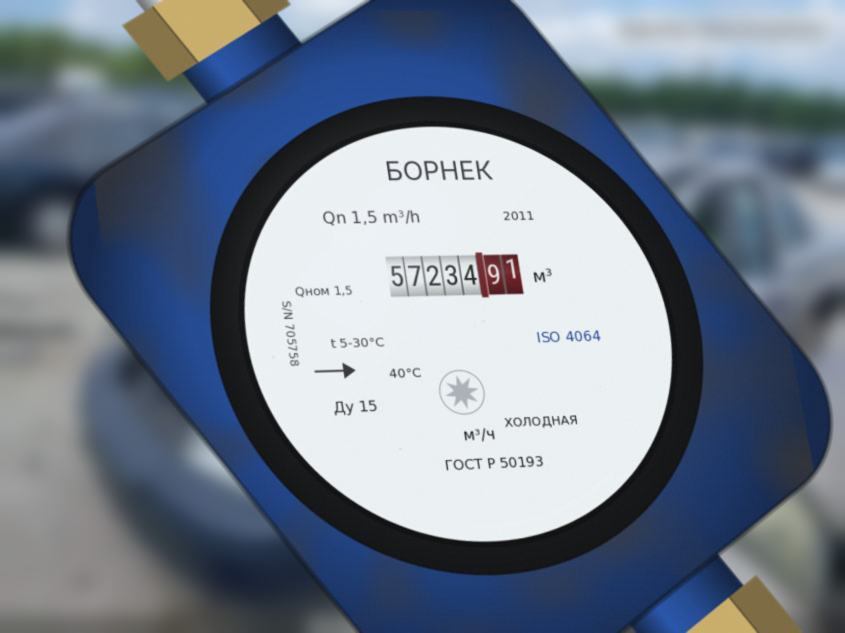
**57234.91** m³
